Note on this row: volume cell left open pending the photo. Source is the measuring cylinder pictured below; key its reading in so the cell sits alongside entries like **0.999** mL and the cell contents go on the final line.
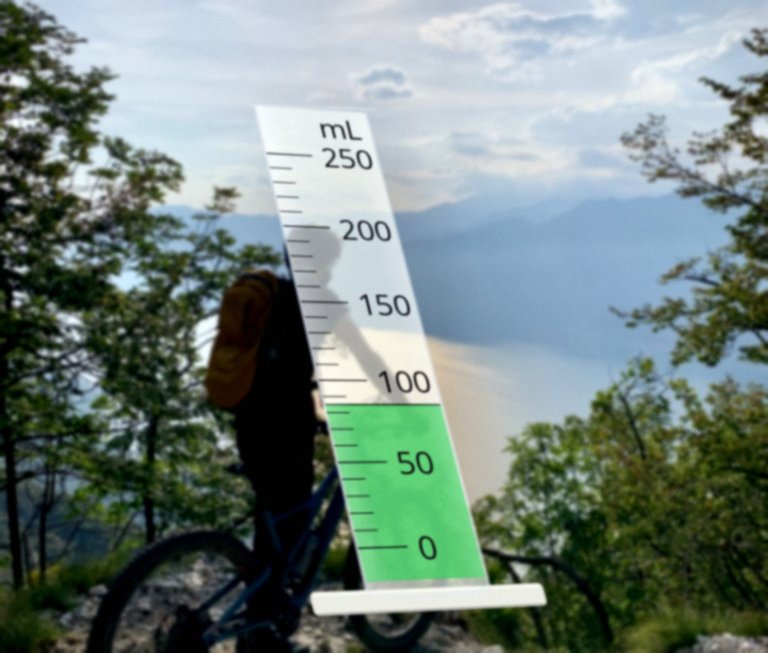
**85** mL
